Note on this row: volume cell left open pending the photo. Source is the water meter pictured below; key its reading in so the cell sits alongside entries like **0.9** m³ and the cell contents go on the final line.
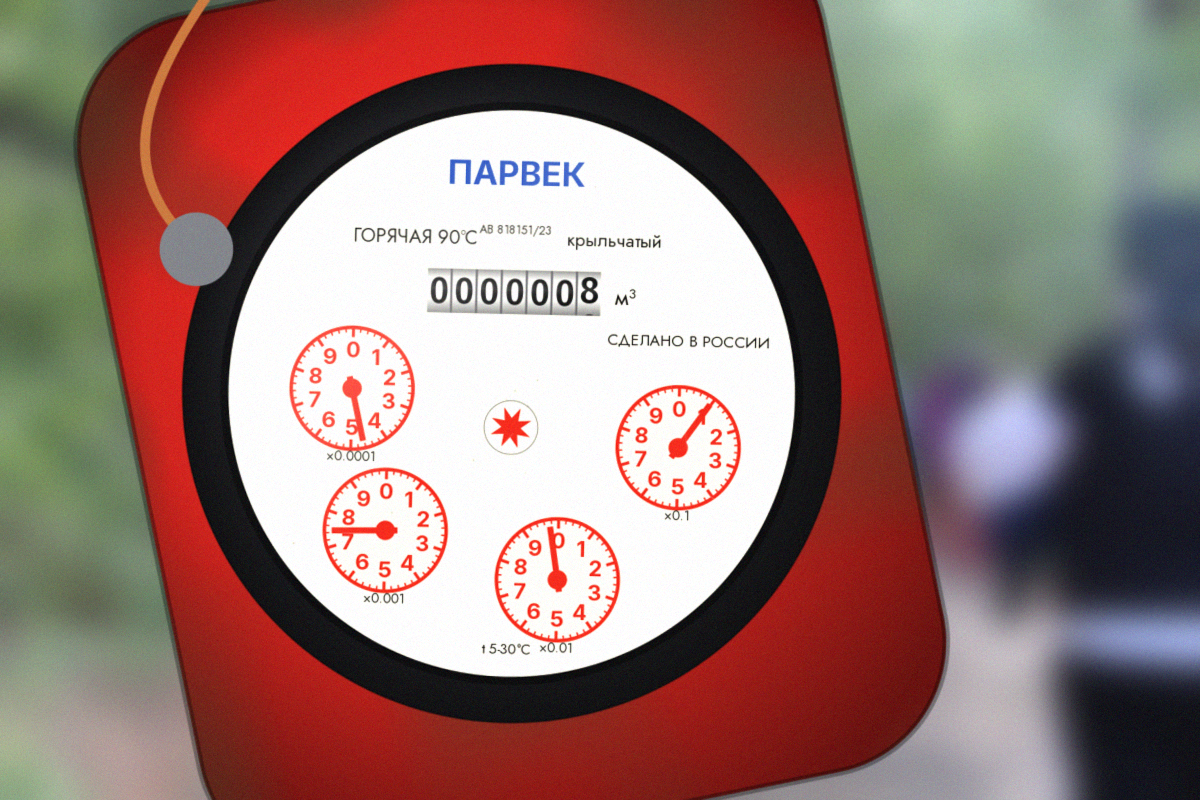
**8.0974** m³
